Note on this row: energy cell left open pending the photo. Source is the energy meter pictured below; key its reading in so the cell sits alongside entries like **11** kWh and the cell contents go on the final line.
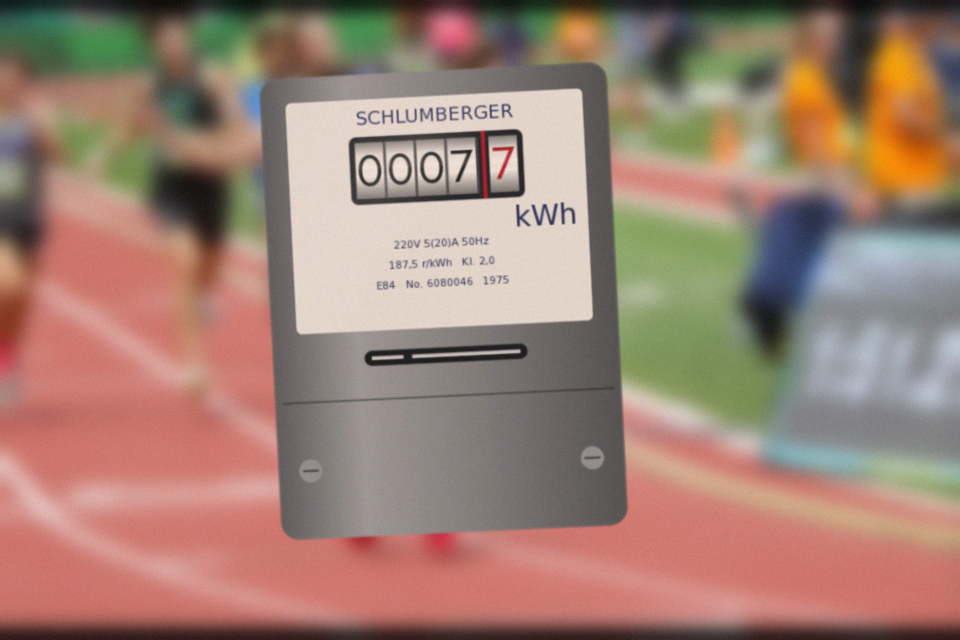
**7.7** kWh
